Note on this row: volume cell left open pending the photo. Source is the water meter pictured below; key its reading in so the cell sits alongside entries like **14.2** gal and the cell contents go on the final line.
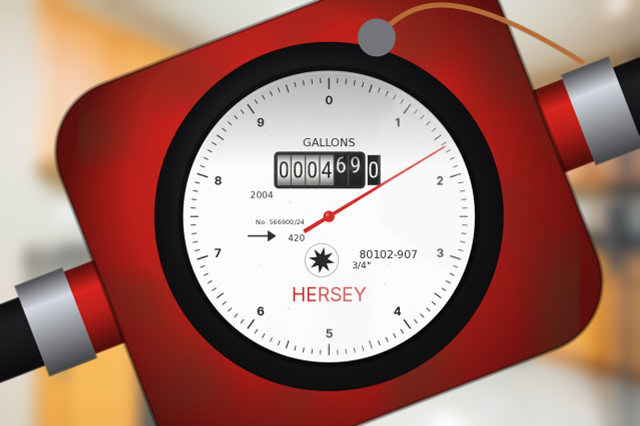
**4691.6** gal
